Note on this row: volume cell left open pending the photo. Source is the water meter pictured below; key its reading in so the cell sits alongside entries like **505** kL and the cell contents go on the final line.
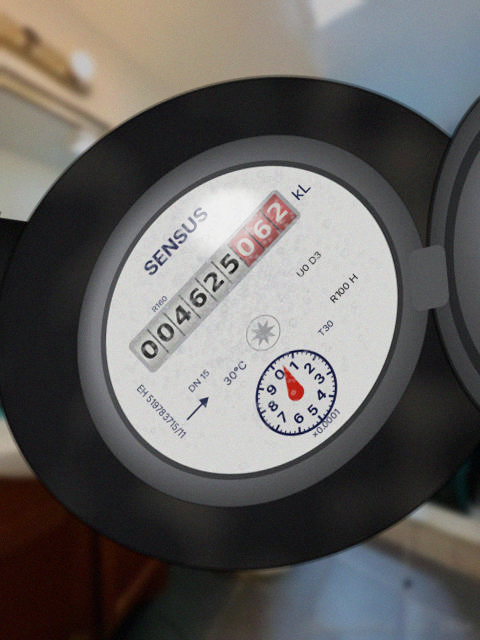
**4625.0620** kL
